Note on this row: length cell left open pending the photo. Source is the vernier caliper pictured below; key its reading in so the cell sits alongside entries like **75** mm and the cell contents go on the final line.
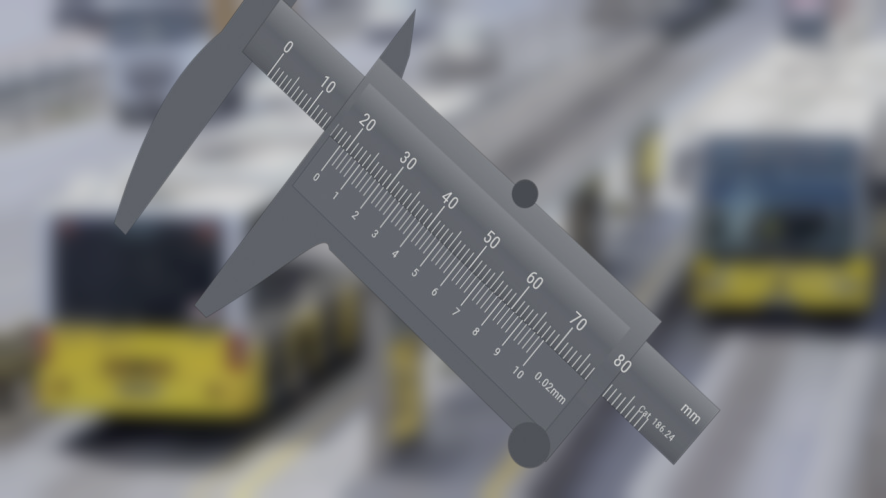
**18.6** mm
